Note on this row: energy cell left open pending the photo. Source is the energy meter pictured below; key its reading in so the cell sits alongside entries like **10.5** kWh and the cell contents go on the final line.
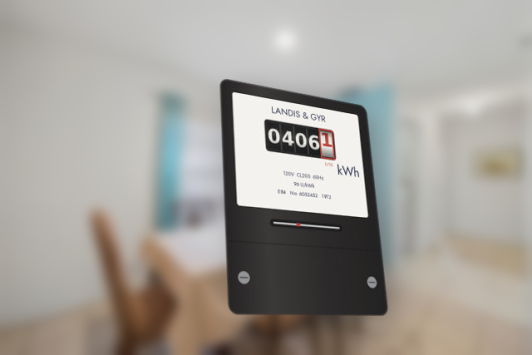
**406.1** kWh
